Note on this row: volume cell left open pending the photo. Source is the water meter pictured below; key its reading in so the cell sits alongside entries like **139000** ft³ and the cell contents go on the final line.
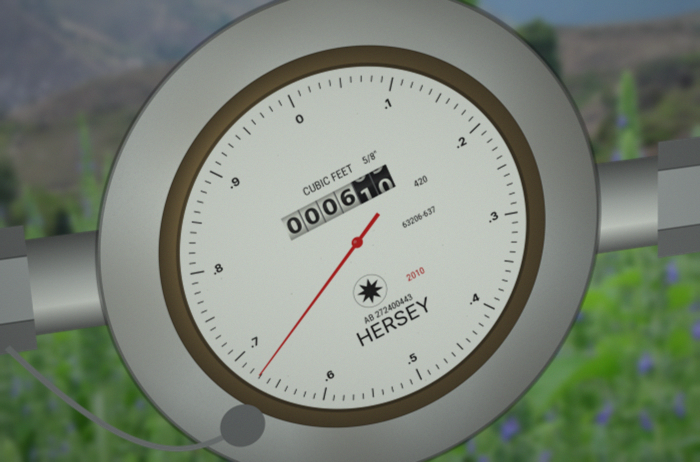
**609.67** ft³
